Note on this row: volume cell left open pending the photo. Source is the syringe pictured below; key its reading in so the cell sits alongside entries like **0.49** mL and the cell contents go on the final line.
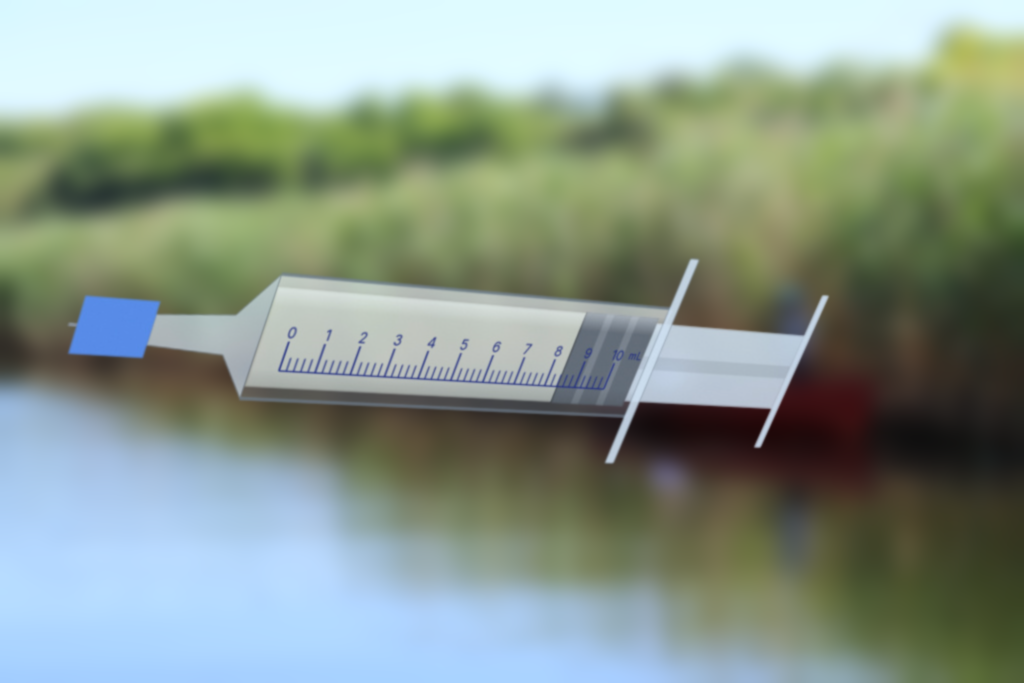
**8.4** mL
